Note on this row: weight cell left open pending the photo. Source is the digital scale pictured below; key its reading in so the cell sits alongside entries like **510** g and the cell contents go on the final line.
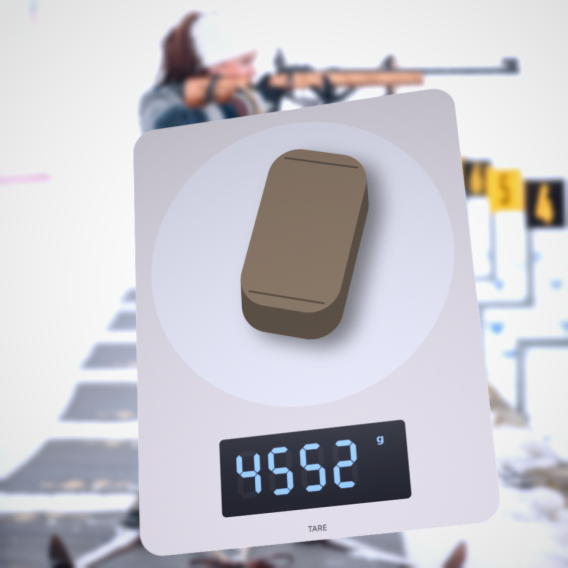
**4552** g
